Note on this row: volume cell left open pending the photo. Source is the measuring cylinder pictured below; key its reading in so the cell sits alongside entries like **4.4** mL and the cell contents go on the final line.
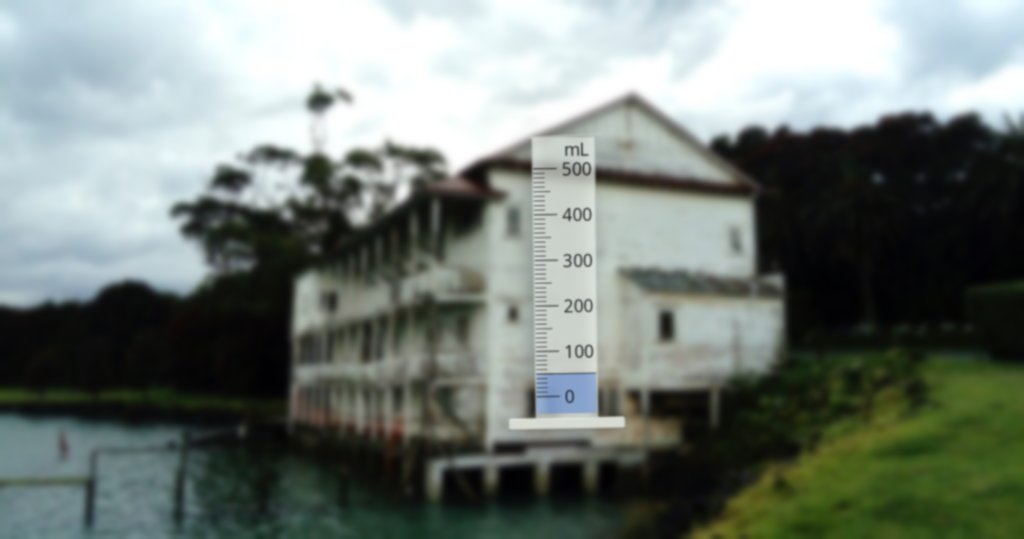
**50** mL
